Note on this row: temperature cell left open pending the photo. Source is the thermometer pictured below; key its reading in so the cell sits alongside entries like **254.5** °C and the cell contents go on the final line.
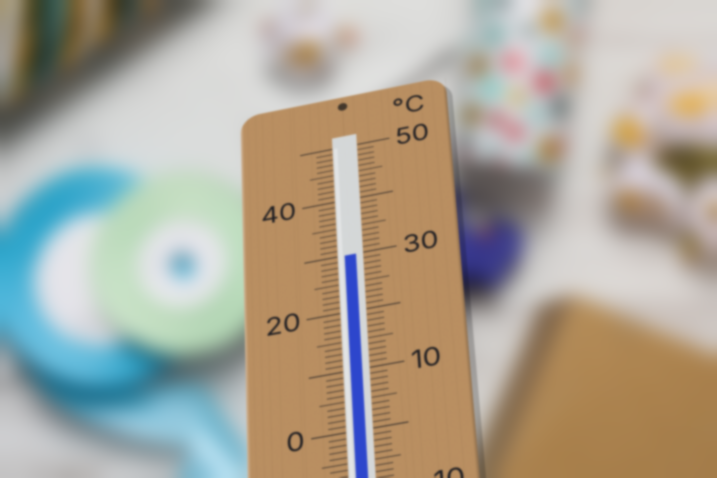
**30** °C
